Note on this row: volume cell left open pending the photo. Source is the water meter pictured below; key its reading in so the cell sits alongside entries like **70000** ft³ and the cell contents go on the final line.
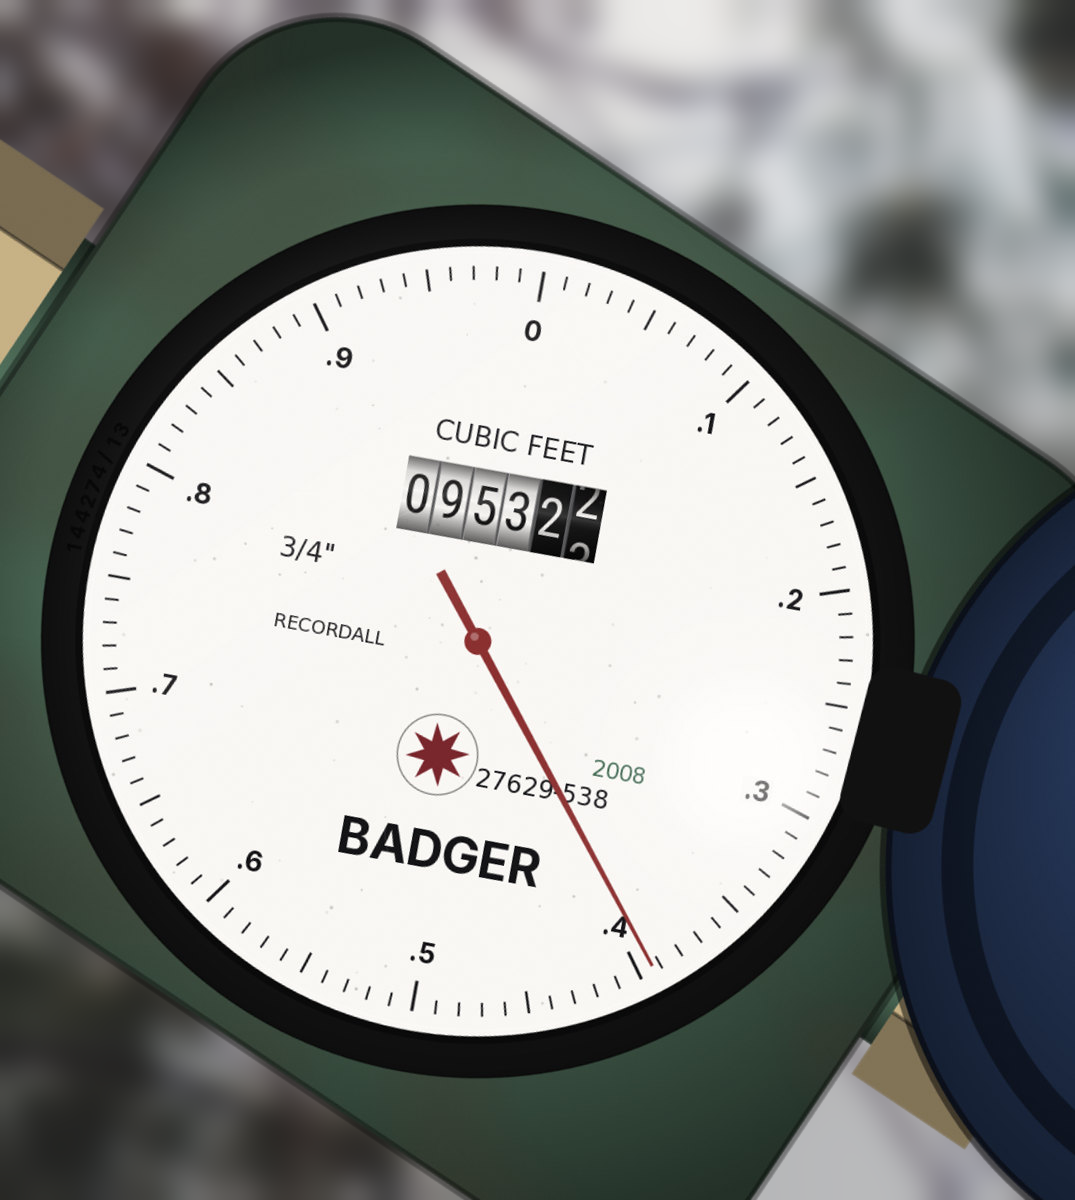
**95322.39** ft³
